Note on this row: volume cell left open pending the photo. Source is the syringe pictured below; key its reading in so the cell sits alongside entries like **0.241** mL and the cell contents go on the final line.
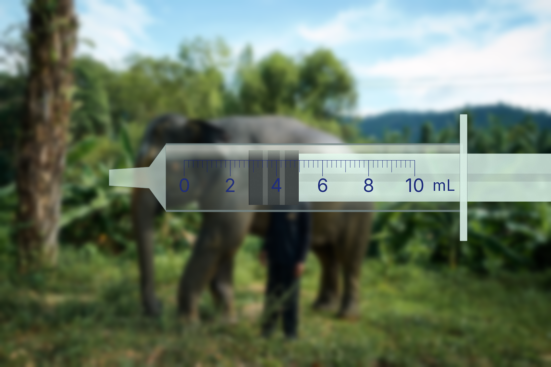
**2.8** mL
